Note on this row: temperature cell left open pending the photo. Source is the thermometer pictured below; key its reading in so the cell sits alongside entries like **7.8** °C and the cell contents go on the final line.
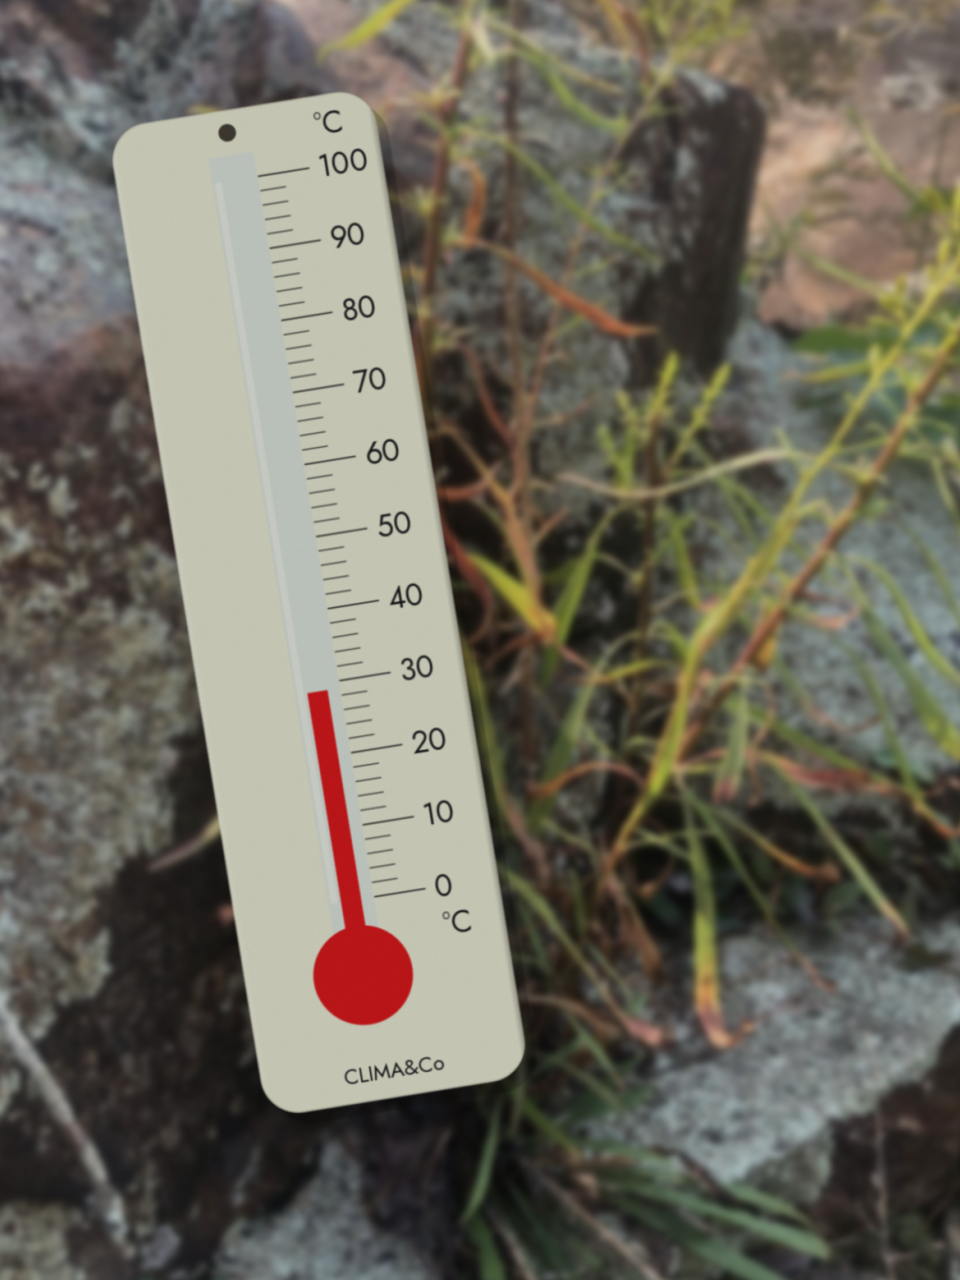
**29** °C
